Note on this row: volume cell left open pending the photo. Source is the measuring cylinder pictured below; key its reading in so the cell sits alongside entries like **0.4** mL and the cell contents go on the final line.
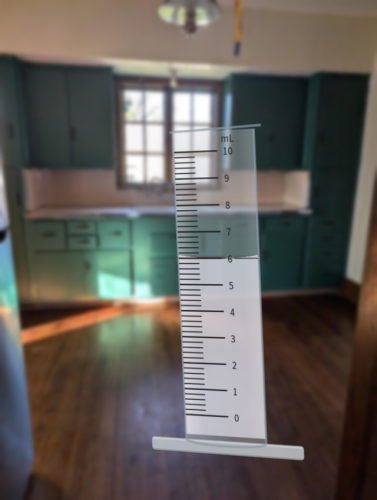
**6** mL
